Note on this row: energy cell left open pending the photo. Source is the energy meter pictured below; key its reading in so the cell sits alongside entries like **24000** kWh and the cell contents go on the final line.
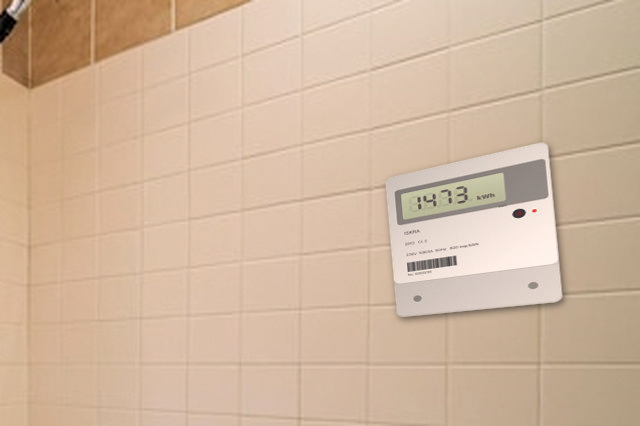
**1473** kWh
